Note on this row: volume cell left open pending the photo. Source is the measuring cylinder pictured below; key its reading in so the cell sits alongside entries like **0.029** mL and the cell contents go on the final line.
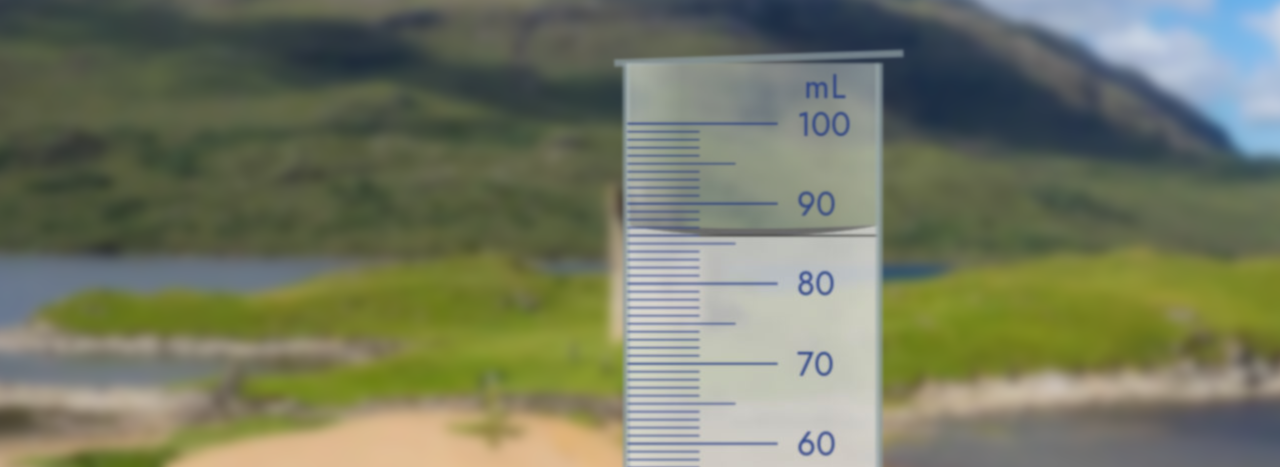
**86** mL
